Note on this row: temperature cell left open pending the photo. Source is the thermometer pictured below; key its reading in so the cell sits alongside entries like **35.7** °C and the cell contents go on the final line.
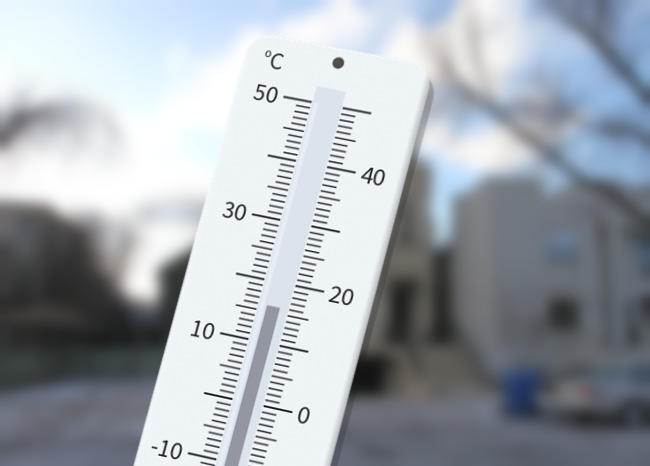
**16** °C
